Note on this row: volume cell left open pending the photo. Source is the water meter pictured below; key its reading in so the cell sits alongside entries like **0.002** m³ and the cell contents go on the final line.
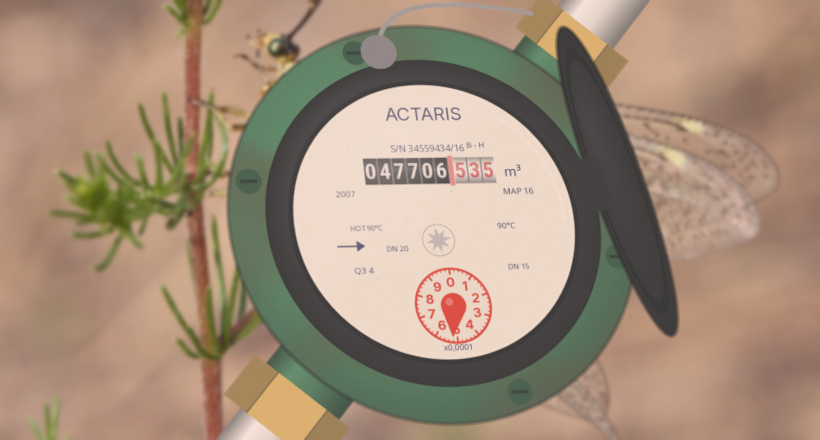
**47706.5355** m³
